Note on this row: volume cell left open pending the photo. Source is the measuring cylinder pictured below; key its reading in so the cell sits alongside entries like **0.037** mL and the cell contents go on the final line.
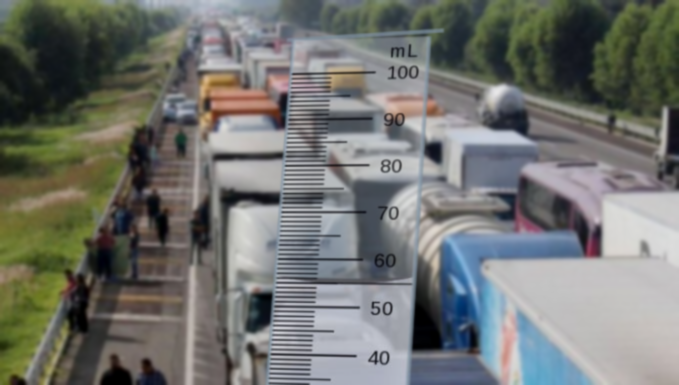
**55** mL
